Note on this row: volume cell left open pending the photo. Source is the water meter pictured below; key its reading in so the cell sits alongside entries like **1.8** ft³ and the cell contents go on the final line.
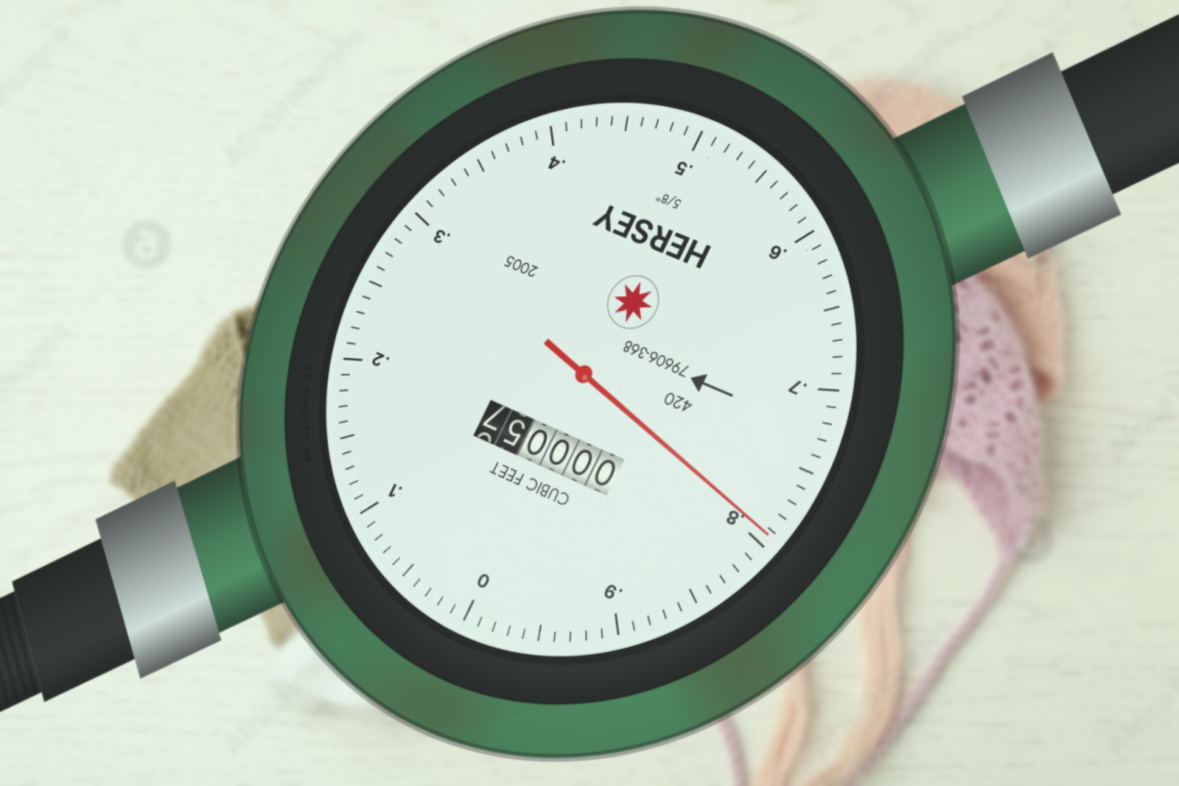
**56.79** ft³
